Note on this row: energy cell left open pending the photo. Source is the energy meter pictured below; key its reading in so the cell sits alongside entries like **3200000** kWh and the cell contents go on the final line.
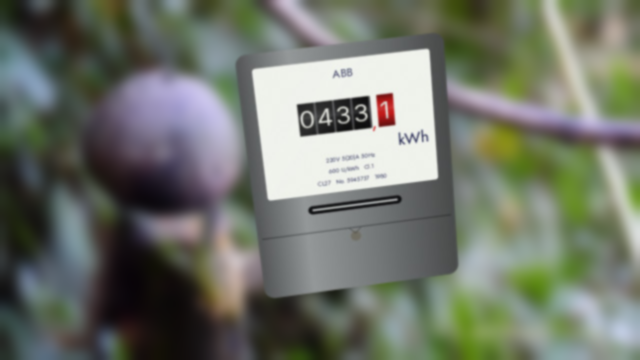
**433.1** kWh
